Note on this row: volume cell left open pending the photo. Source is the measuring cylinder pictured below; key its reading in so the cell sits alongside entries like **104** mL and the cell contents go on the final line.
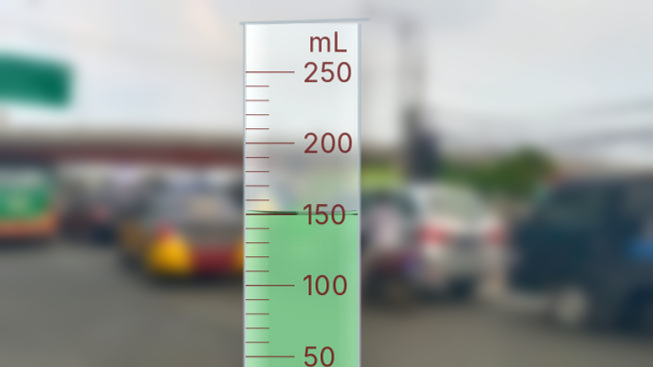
**150** mL
